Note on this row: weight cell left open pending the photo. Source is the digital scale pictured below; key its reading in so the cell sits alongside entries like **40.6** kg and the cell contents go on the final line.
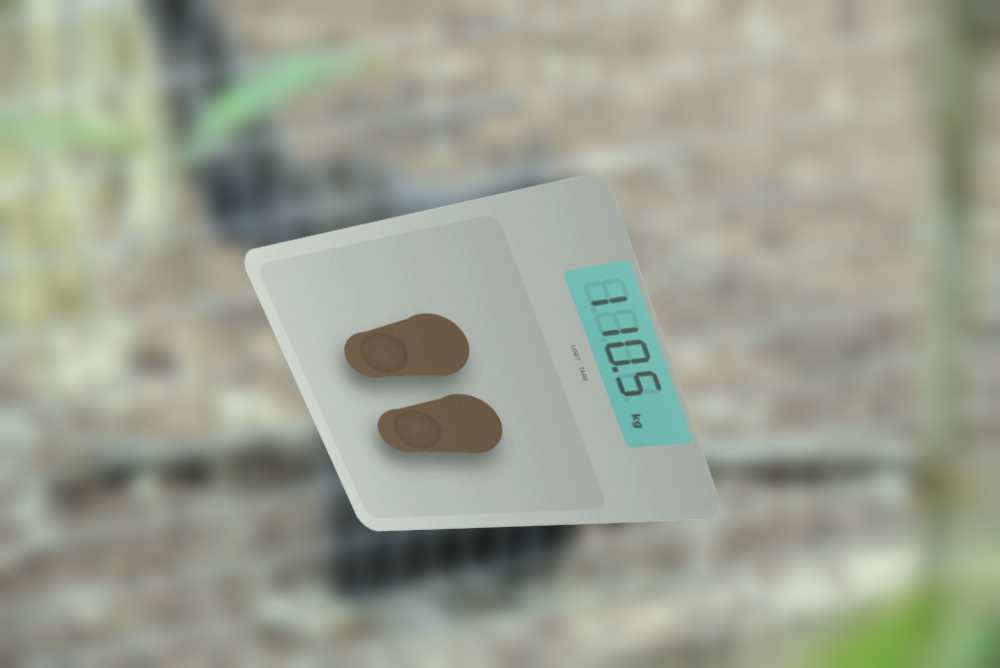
**110.5** kg
